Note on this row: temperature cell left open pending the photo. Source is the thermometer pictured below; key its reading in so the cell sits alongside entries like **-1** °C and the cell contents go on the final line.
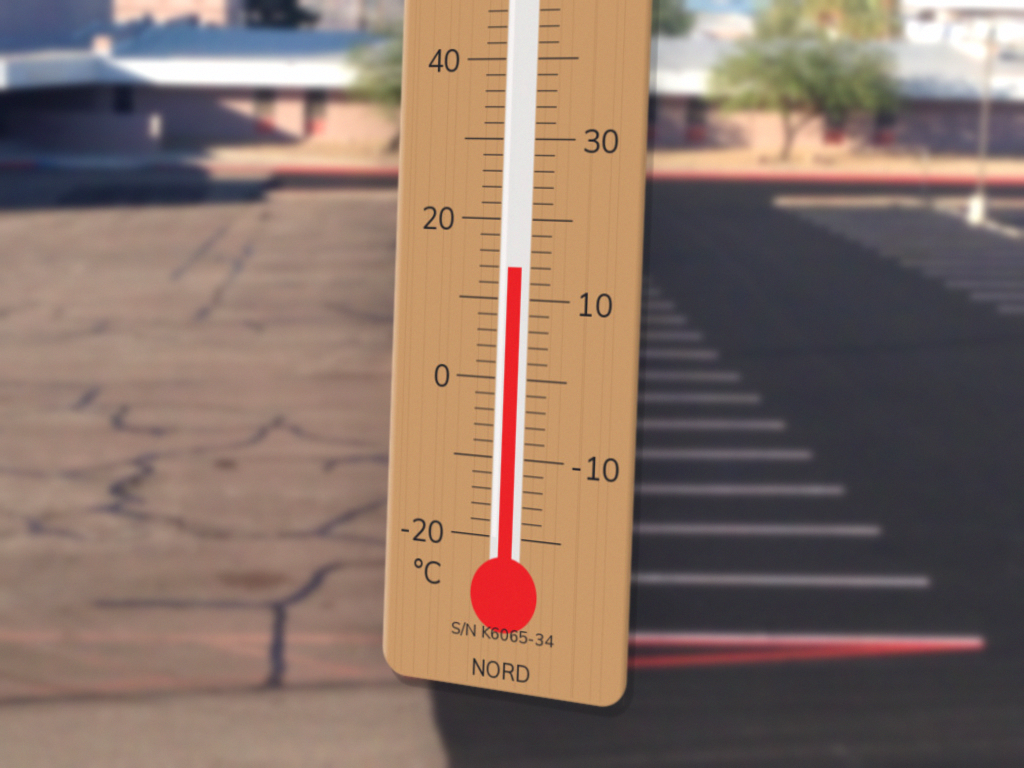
**14** °C
